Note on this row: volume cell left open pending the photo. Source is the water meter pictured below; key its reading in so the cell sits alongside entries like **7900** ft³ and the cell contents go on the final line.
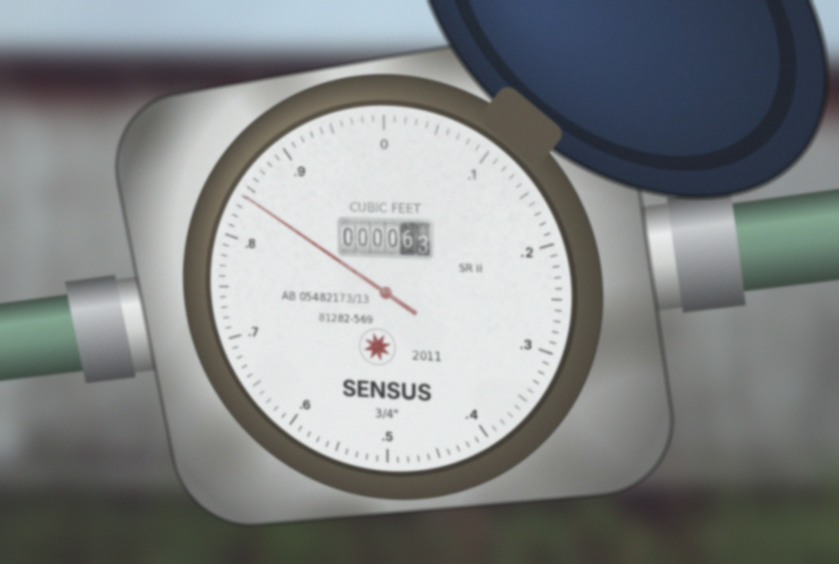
**62.84** ft³
